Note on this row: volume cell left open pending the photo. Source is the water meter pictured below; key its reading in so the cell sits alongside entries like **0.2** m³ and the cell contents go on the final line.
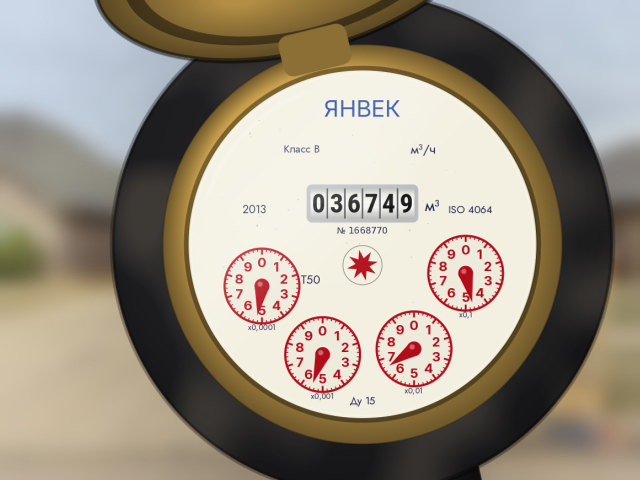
**36749.4655** m³
